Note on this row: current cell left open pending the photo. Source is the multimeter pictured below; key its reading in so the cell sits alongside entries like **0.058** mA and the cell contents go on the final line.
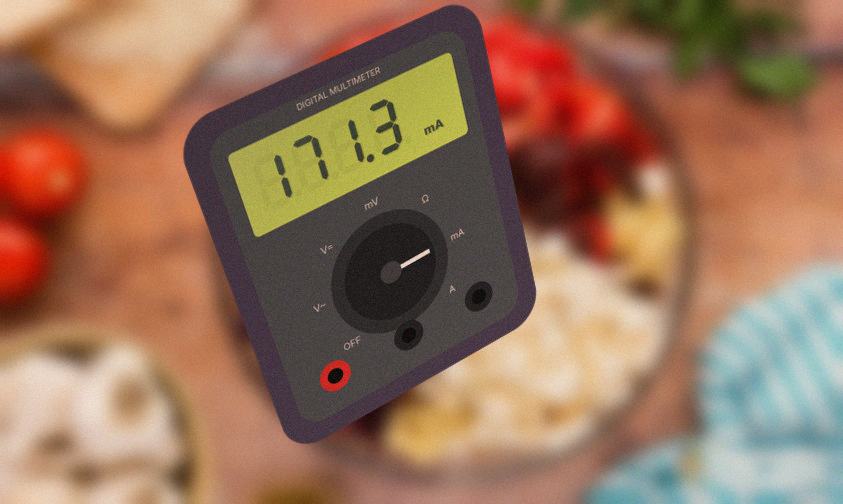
**171.3** mA
